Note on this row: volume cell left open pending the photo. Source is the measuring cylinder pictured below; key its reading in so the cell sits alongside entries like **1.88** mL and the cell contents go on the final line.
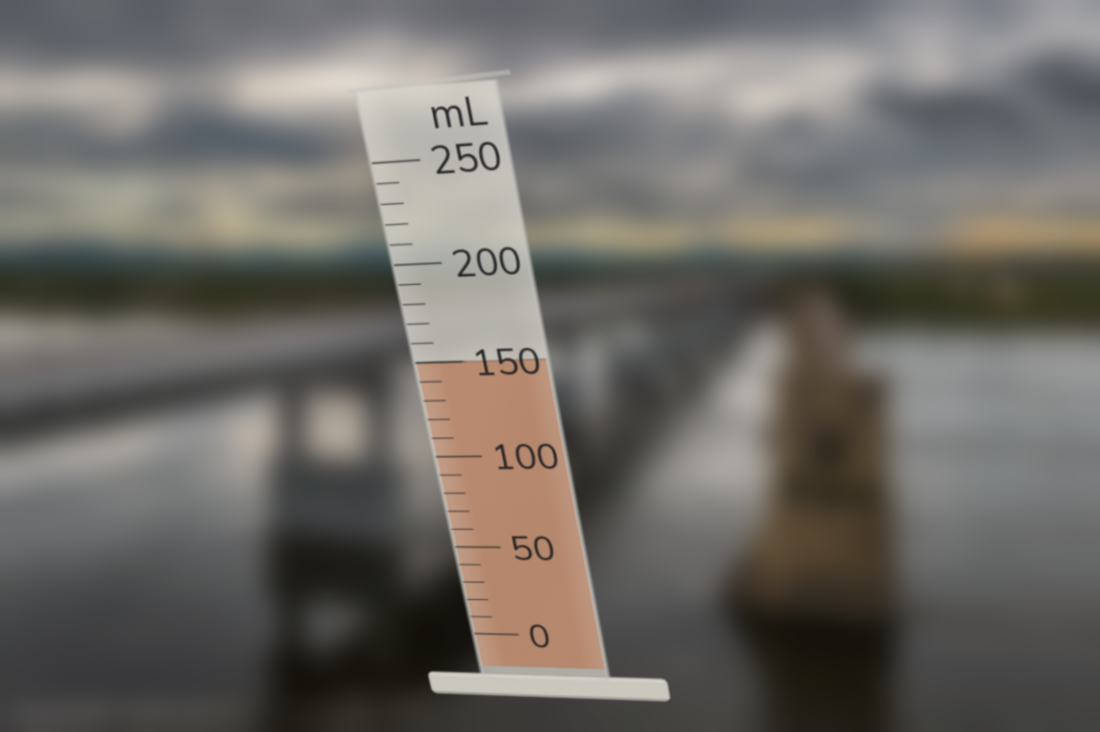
**150** mL
